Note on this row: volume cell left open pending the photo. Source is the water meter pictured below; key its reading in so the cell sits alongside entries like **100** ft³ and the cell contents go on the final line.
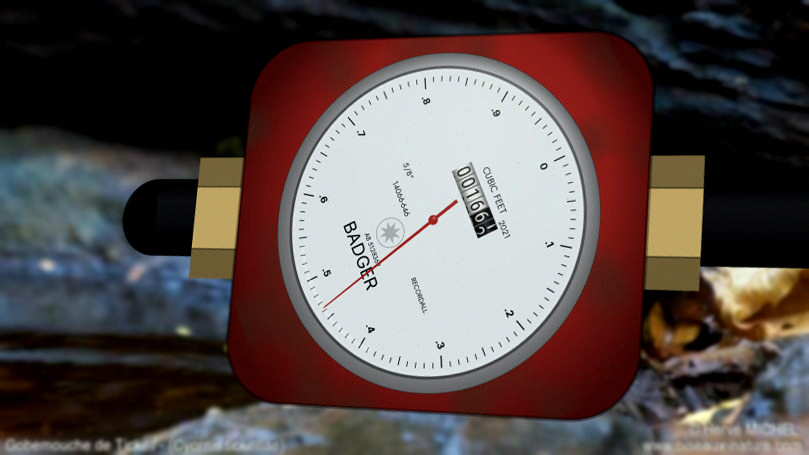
**1661.46** ft³
